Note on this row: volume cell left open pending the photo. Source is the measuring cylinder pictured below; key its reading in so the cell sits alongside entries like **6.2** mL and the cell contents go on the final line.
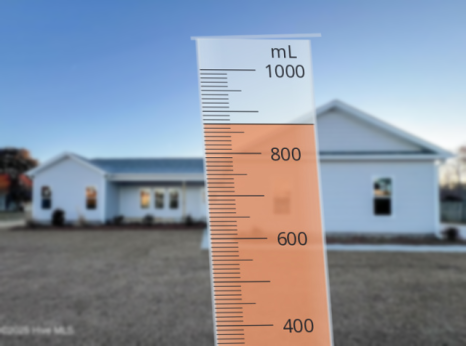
**870** mL
